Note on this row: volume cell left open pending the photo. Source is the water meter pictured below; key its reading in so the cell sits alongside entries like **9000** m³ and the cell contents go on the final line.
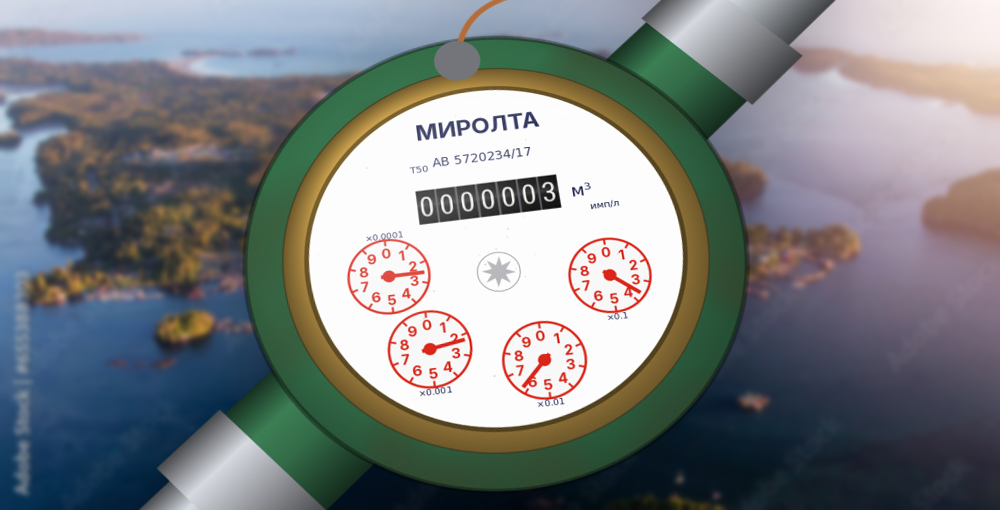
**3.3622** m³
